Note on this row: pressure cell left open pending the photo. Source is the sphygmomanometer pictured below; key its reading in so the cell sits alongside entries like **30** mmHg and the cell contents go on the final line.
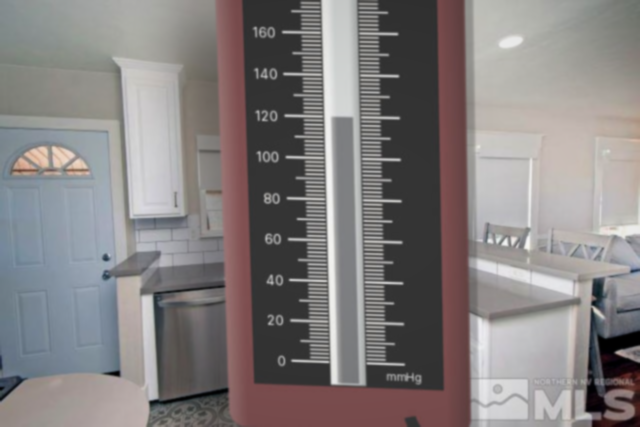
**120** mmHg
